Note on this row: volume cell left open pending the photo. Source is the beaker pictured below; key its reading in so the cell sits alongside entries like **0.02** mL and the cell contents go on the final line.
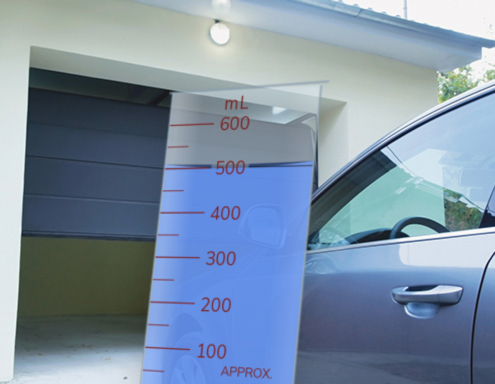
**500** mL
